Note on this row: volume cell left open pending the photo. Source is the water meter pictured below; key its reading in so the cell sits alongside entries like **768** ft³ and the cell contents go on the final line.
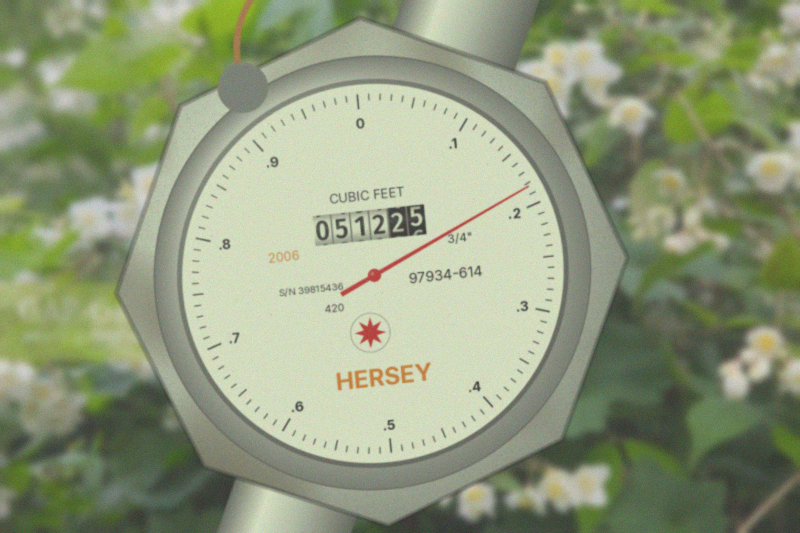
**51225.18** ft³
